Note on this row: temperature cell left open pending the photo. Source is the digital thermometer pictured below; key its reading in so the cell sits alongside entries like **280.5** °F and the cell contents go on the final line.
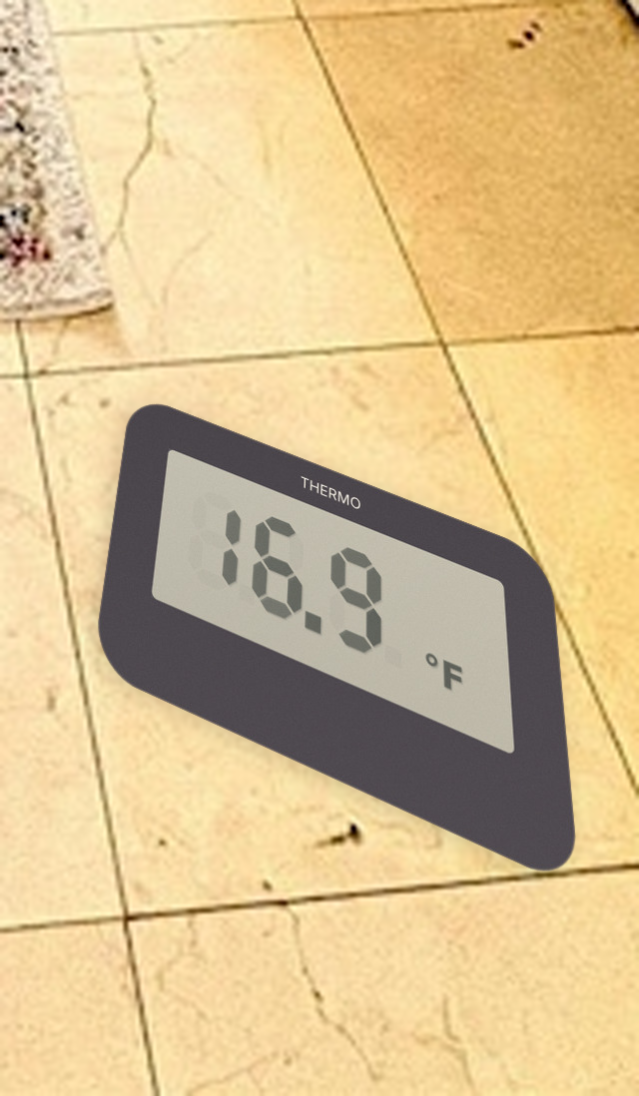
**16.9** °F
